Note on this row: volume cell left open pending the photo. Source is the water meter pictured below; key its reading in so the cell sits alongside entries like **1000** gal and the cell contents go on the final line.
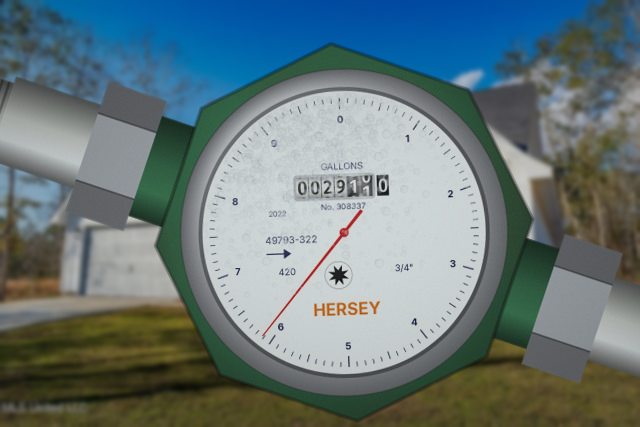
**29106.1** gal
